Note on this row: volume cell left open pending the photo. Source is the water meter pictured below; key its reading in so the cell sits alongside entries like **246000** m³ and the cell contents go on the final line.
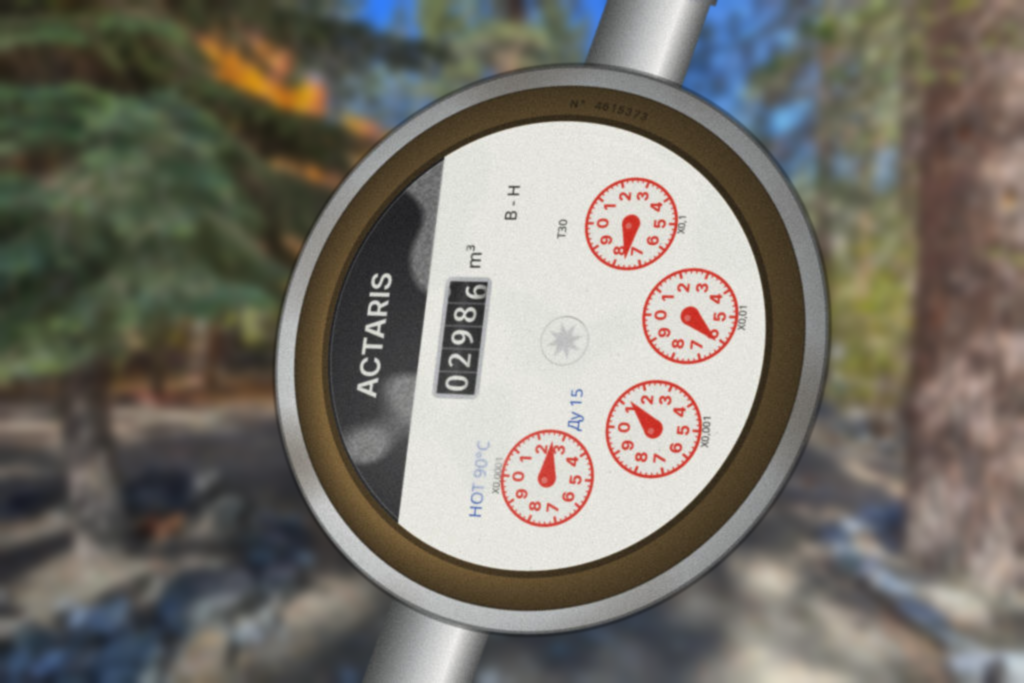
**2985.7612** m³
